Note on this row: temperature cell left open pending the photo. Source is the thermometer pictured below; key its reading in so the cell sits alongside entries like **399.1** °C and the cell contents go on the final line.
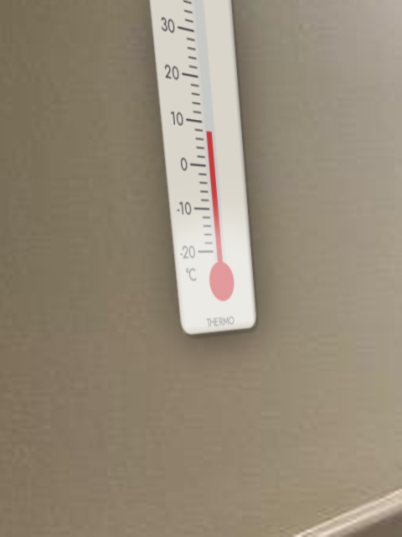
**8** °C
